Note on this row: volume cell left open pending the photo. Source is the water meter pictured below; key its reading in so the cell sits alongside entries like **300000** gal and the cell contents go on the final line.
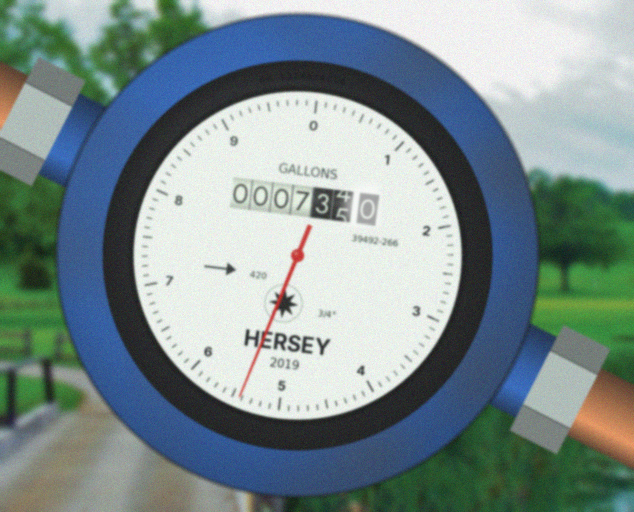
**7345.4** gal
